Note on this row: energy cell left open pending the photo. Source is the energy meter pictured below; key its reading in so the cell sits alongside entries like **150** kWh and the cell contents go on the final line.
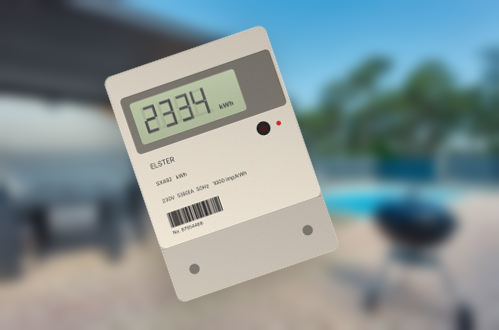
**2334** kWh
